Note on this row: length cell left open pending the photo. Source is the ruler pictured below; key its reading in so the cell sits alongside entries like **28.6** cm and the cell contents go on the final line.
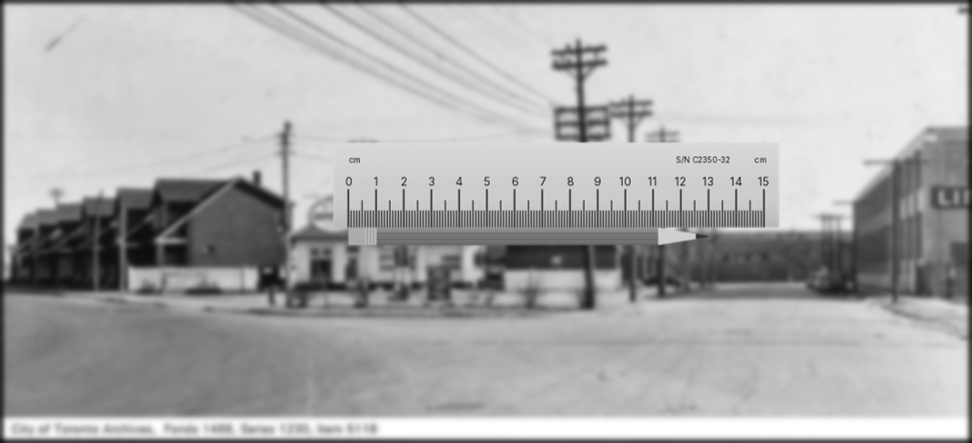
**13** cm
